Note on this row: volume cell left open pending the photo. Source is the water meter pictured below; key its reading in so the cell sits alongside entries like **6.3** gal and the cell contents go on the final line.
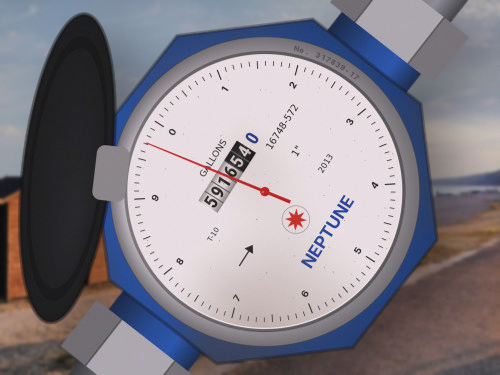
**5916539.7** gal
